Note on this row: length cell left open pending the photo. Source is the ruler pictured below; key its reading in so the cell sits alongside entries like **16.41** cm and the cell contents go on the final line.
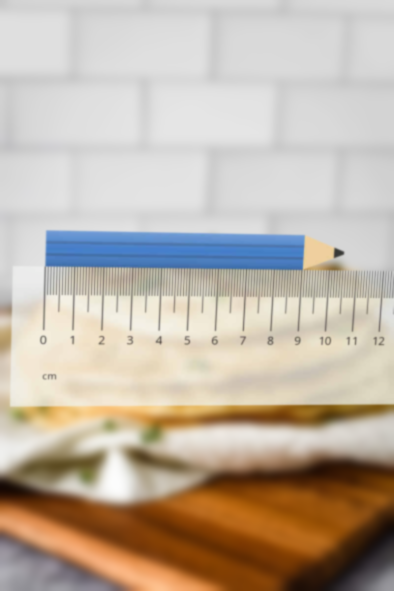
**10.5** cm
